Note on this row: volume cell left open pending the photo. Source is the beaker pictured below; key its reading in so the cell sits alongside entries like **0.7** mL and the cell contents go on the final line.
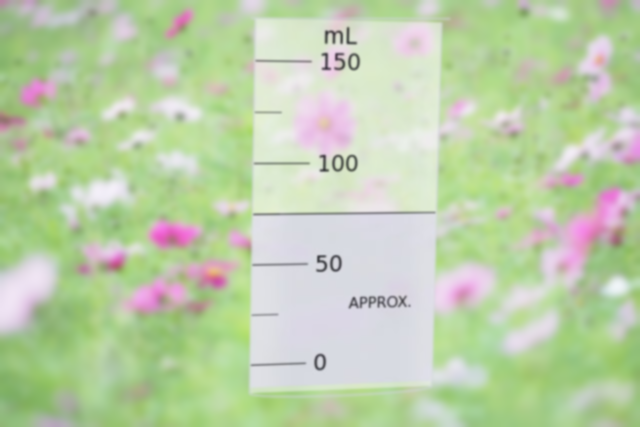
**75** mL
